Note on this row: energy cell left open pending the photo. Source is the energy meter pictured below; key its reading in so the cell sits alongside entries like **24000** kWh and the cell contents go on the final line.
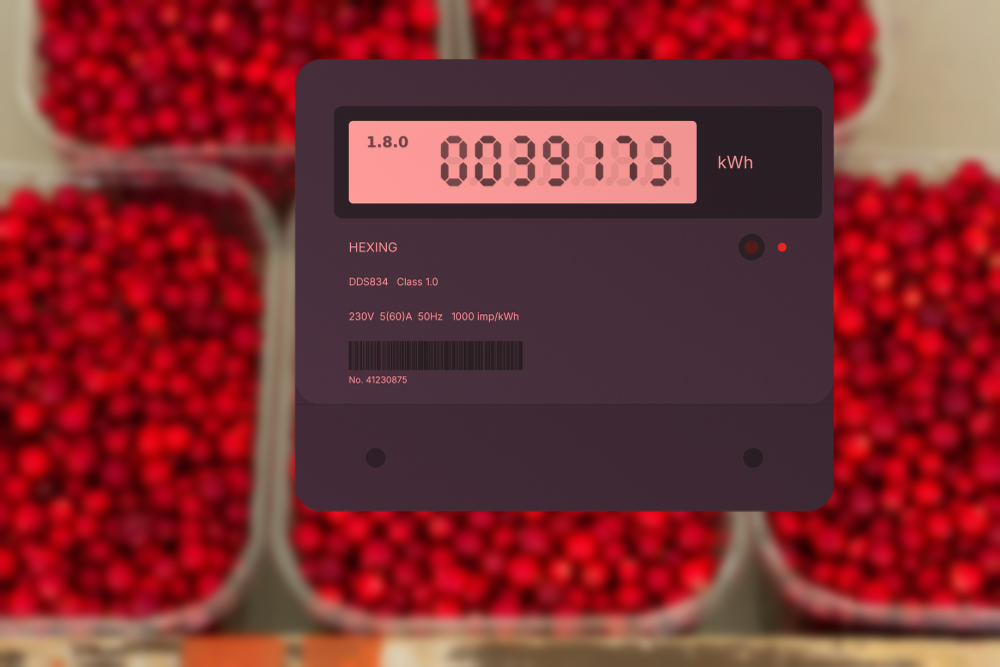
**39173** kWh
